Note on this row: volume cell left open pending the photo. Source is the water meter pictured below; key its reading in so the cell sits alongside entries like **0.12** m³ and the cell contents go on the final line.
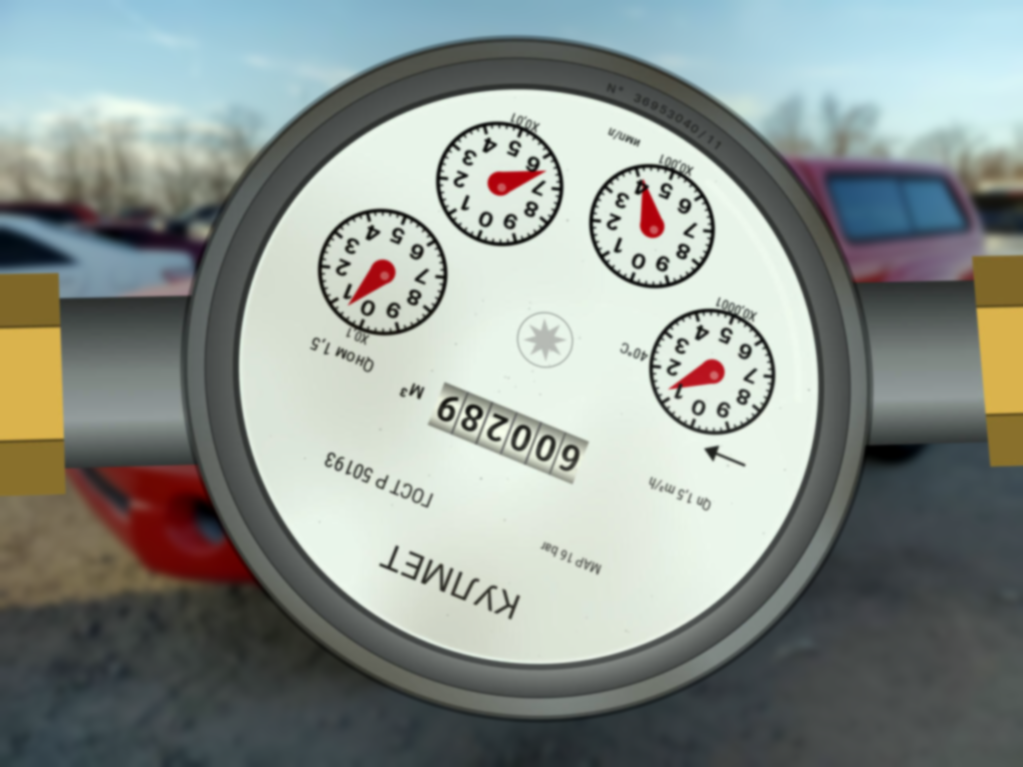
**600289.0641** m³
